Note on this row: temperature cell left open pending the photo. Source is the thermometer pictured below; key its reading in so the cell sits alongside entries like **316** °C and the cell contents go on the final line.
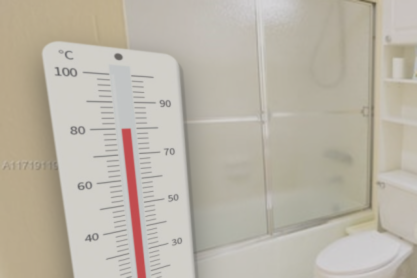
**80** °C
